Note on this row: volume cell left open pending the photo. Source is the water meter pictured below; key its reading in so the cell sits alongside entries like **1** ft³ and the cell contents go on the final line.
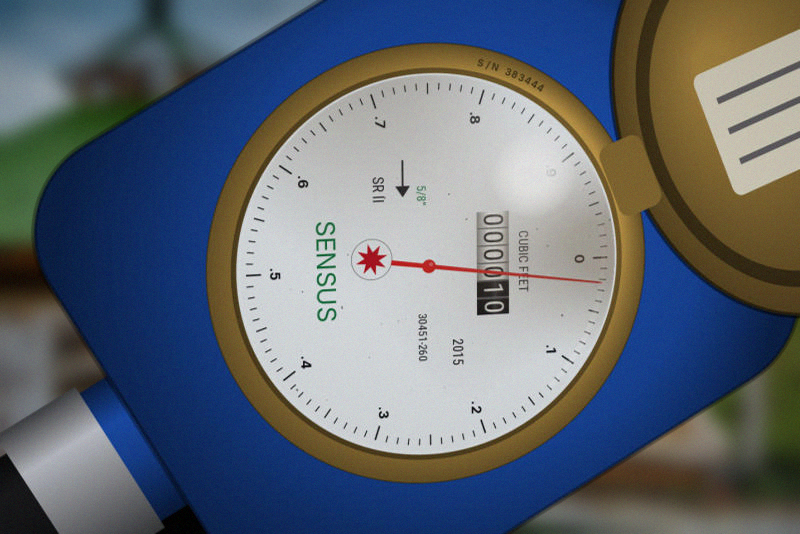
**10.02** ft³
